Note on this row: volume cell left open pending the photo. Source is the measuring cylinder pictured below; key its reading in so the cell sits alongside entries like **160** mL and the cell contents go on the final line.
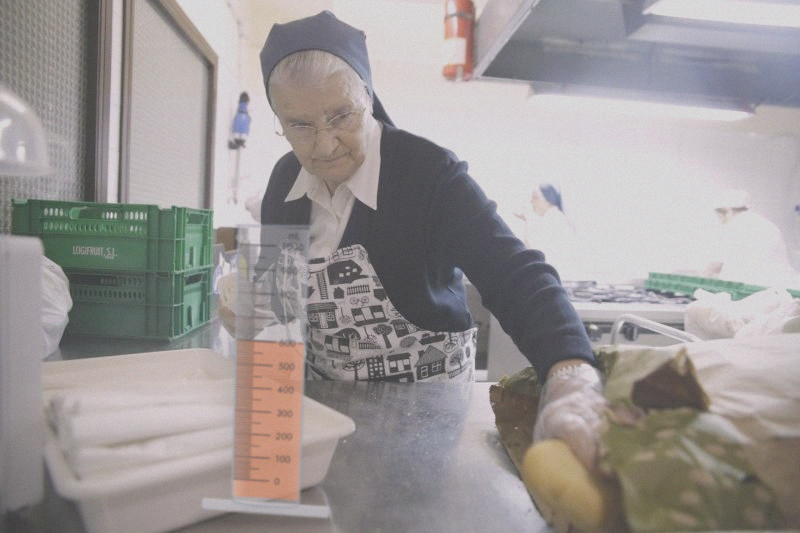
**600** mL
